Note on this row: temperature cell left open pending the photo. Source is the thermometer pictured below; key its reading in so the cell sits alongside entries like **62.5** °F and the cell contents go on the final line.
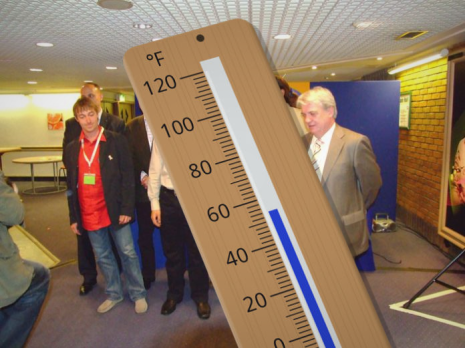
**54** °F
